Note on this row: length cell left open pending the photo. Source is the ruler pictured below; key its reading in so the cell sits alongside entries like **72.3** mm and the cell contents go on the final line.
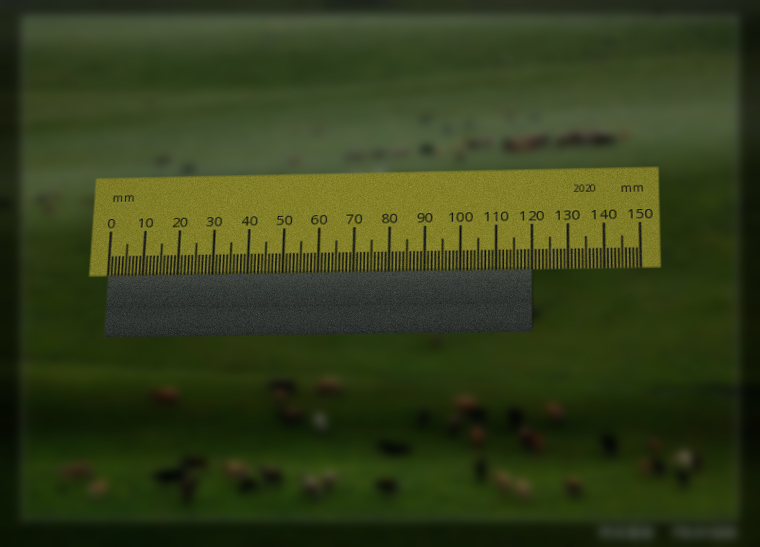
**120** mm
